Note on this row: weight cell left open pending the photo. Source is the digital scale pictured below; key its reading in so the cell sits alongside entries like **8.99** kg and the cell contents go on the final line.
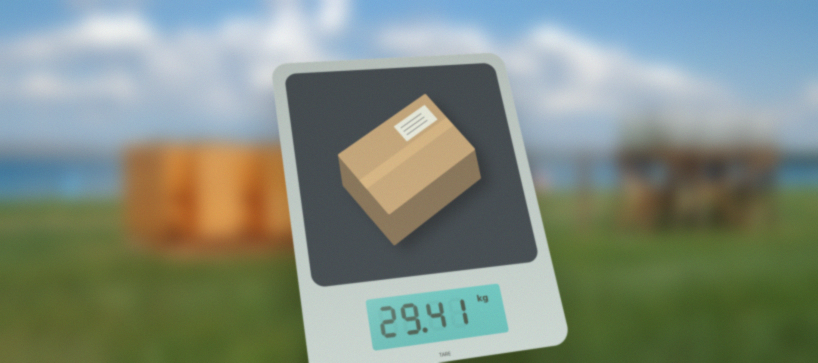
**29.41** kg
